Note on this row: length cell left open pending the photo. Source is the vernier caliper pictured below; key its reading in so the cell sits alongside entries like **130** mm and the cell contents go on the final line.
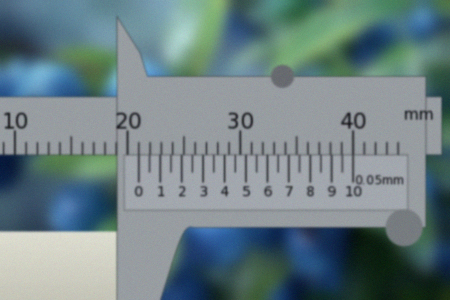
**21.0** mm
